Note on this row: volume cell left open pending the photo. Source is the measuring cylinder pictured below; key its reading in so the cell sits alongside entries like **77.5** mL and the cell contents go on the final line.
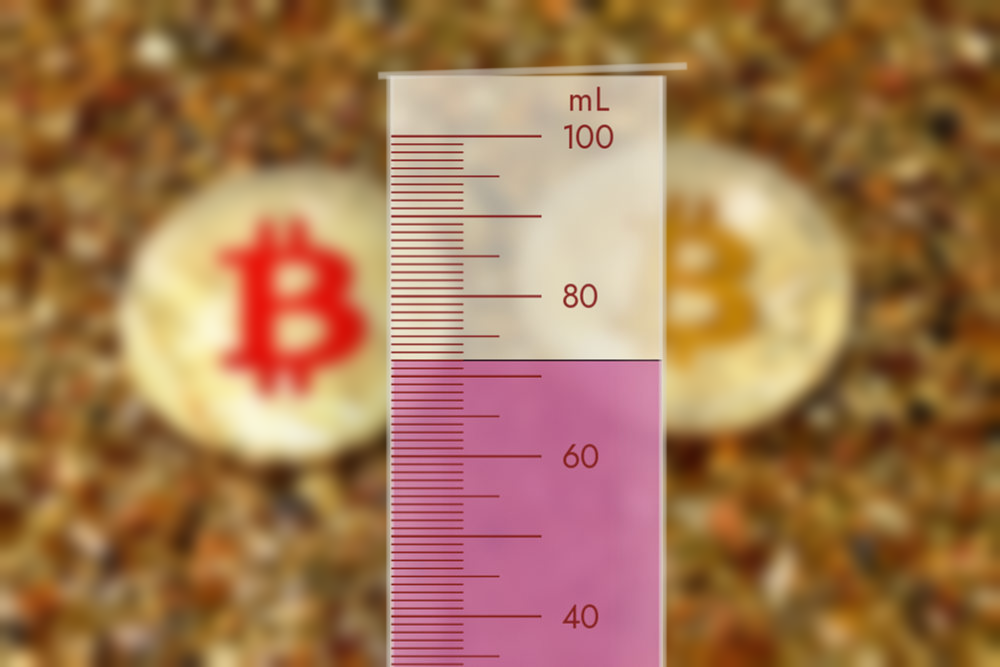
**72** mL
